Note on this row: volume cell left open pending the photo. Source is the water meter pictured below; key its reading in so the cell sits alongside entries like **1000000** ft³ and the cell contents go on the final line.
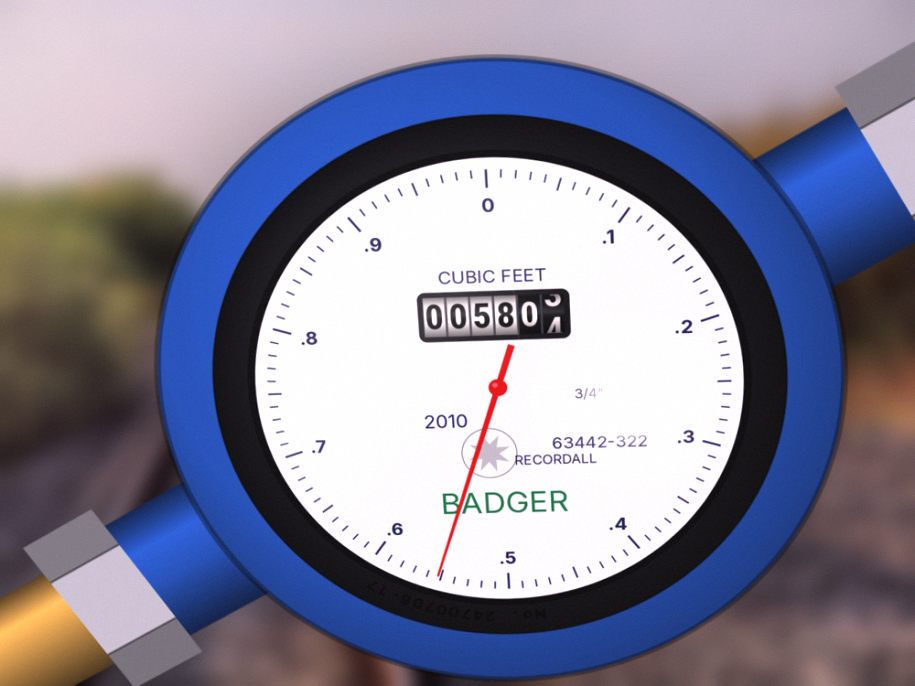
**5803.55** ft³
